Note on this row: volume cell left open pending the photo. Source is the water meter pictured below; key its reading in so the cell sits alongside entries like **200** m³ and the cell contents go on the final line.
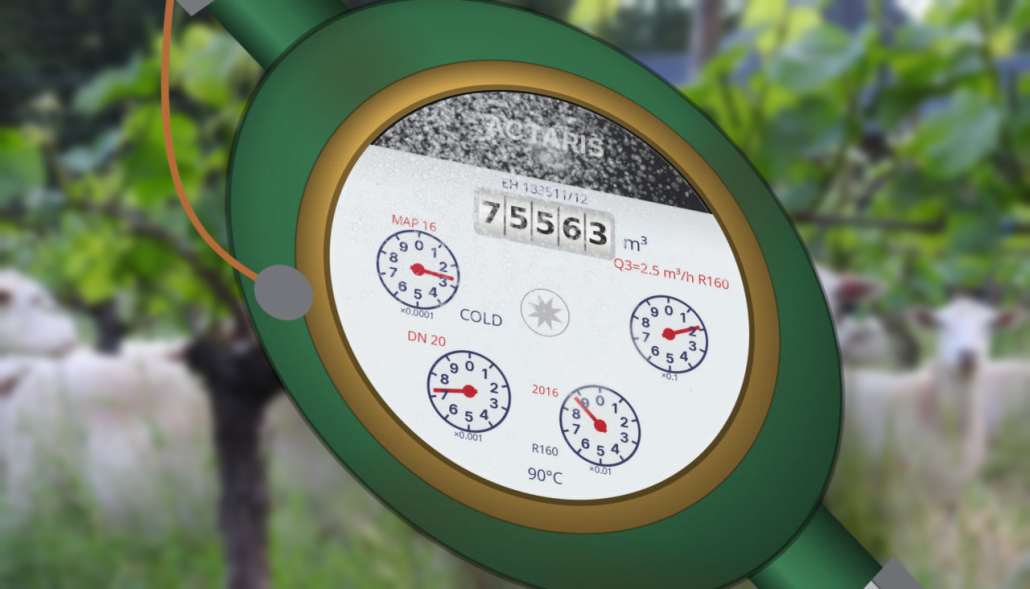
**75563.1872** m³
